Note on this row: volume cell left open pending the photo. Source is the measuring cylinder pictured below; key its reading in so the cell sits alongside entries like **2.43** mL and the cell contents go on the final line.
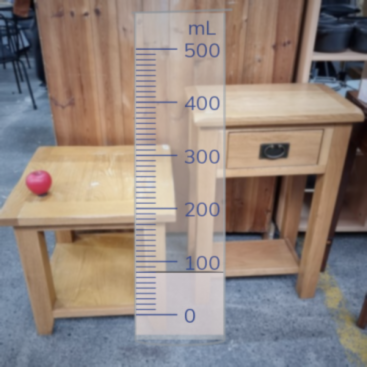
**80** mL
